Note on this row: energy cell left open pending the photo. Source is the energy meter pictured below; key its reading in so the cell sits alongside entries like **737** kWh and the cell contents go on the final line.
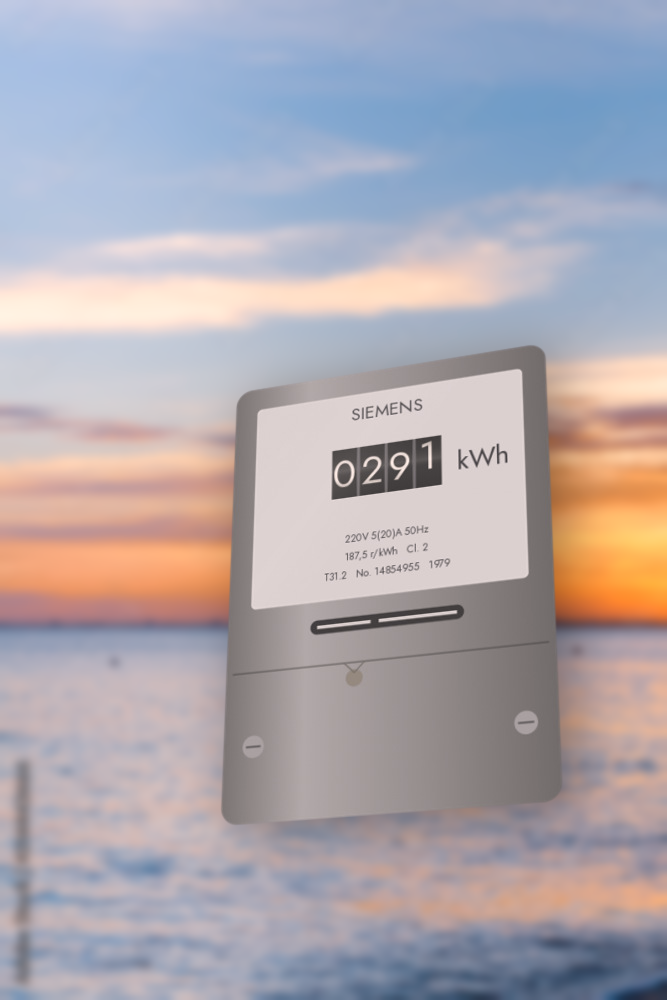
**291** kWh
